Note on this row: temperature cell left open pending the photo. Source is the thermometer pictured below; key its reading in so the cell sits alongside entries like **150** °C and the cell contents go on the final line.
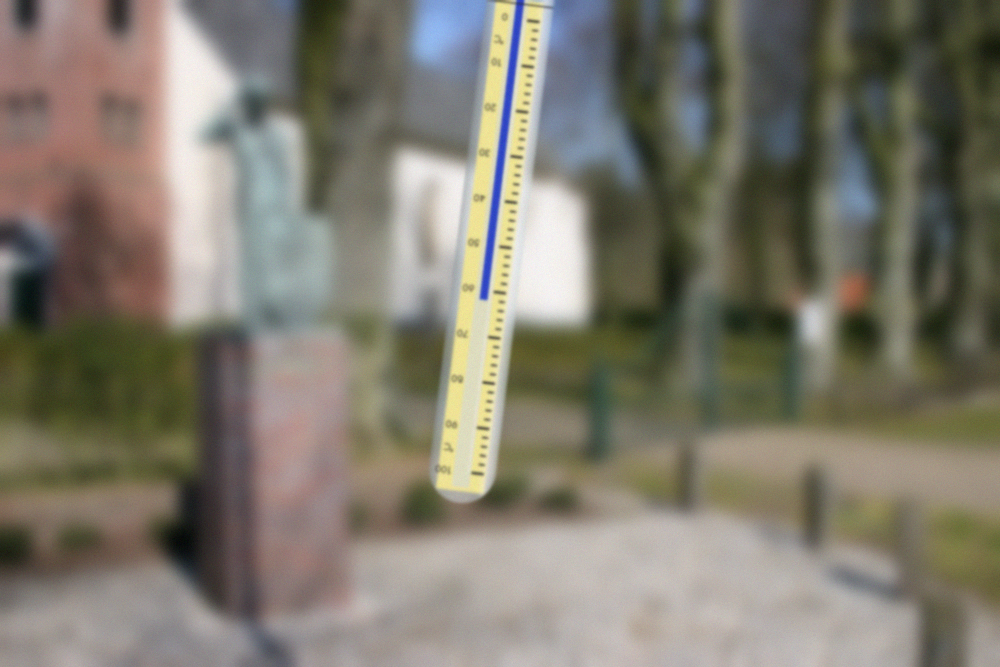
**62** °C
